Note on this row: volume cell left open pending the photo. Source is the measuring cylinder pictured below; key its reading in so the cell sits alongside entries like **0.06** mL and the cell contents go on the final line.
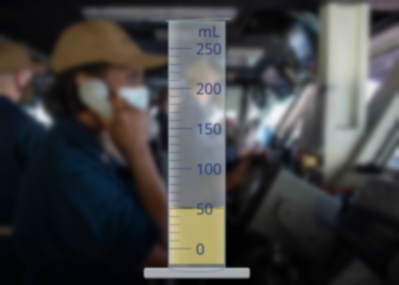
**50** mL
